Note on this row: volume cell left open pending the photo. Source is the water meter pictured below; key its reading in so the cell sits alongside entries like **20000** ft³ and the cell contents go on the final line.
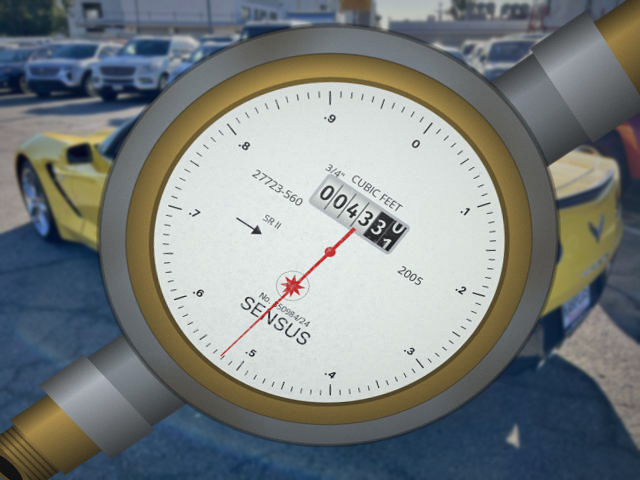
**4330.52** ft³
